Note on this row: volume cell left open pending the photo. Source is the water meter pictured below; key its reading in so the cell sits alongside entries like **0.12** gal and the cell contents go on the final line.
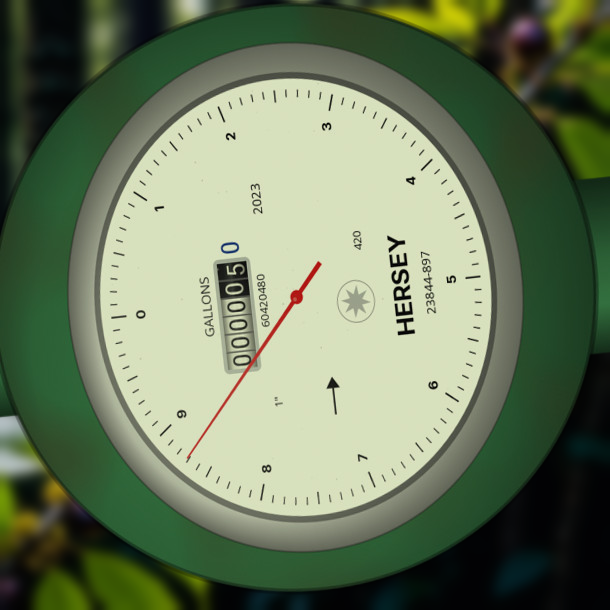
**48.7** gal
